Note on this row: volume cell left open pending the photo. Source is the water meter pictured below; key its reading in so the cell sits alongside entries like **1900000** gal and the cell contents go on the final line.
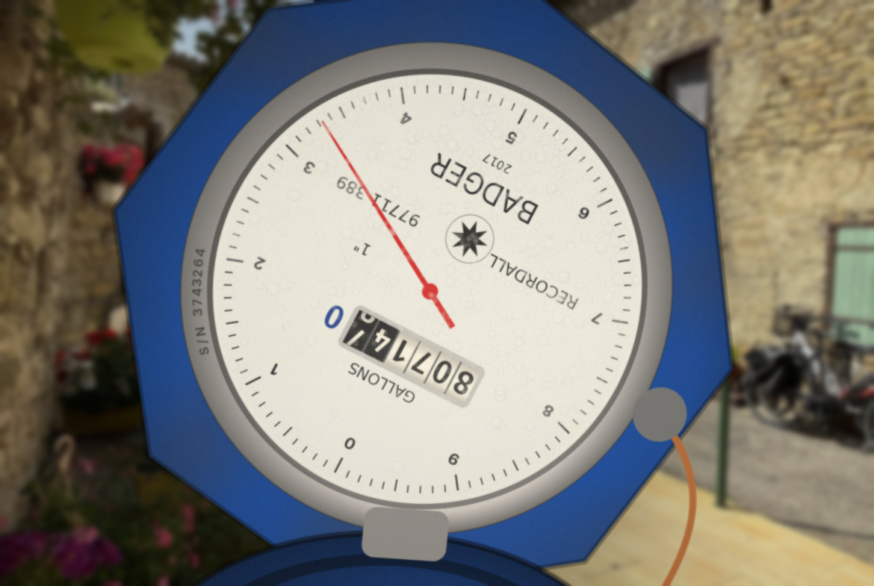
**8071473.3** gal
